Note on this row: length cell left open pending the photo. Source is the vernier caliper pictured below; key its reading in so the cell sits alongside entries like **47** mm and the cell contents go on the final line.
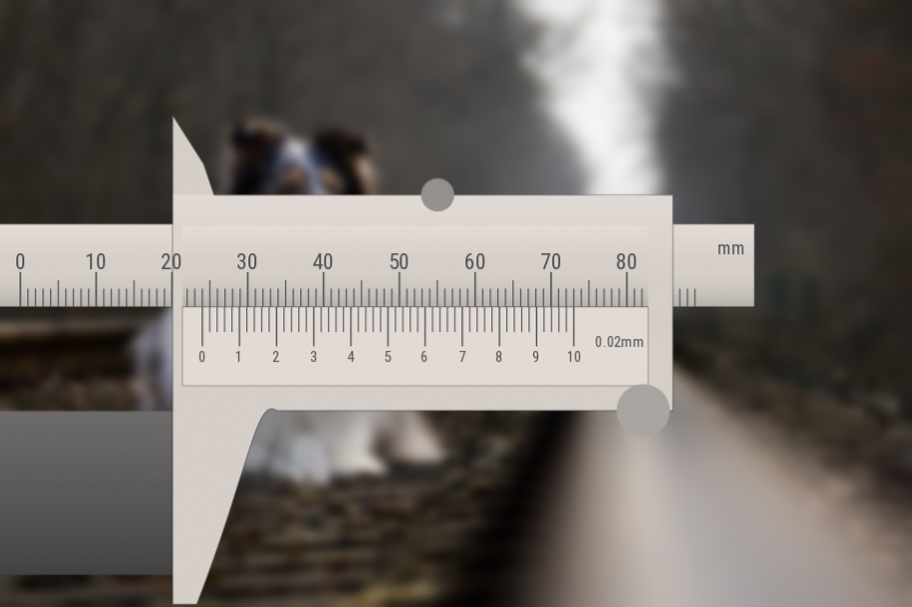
**24.0** mm
